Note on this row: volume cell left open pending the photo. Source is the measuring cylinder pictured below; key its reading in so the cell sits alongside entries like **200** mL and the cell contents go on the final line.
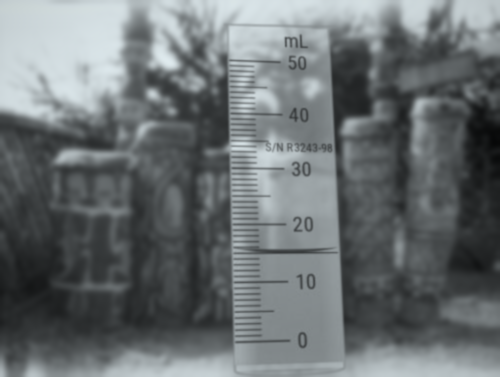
**15** mL
